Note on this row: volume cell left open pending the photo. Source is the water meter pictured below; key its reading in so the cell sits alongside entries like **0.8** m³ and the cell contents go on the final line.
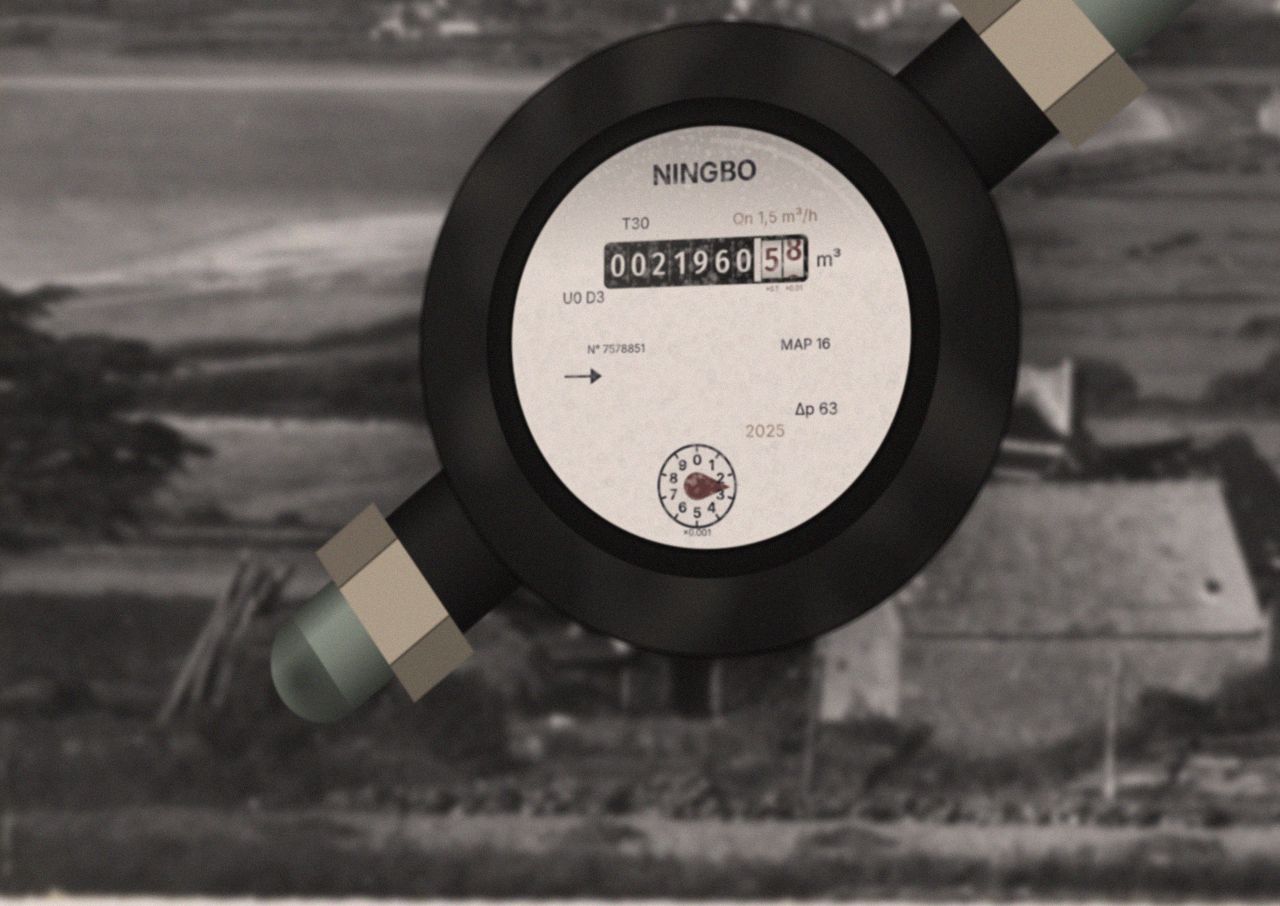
**21960.582** m³
